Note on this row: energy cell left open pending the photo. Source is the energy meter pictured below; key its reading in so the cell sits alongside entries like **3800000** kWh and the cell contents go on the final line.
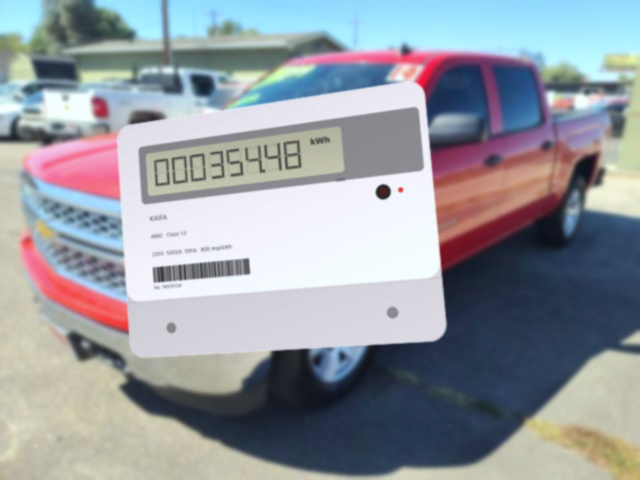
**354.48** kWh
